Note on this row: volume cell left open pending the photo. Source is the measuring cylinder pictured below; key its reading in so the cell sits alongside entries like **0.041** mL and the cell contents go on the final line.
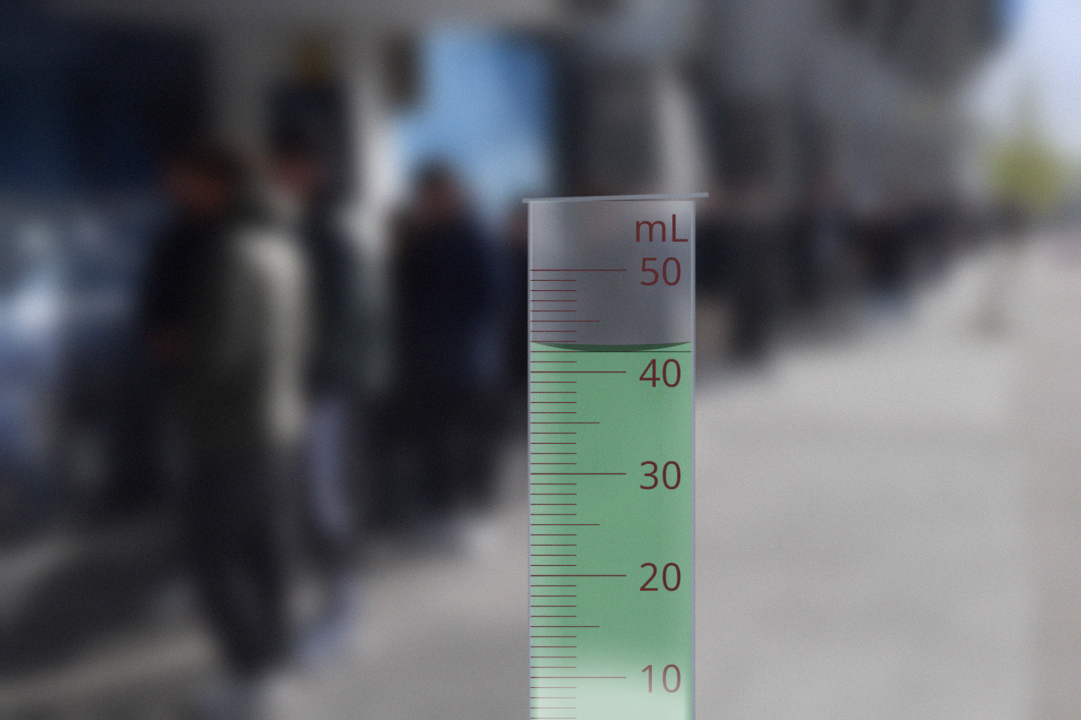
**42** mL
